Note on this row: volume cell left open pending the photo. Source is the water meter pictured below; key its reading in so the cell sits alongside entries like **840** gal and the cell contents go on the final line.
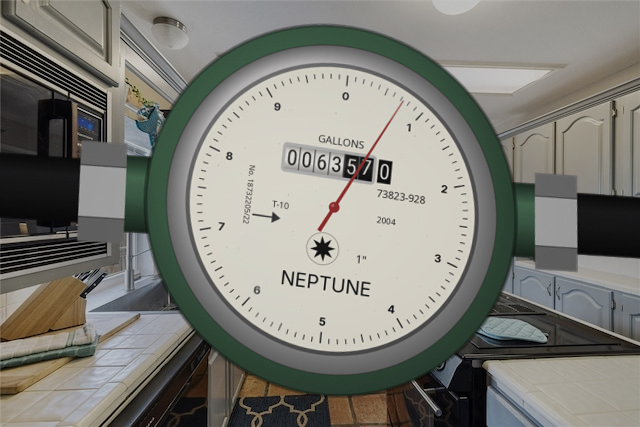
**63570.7** gal
